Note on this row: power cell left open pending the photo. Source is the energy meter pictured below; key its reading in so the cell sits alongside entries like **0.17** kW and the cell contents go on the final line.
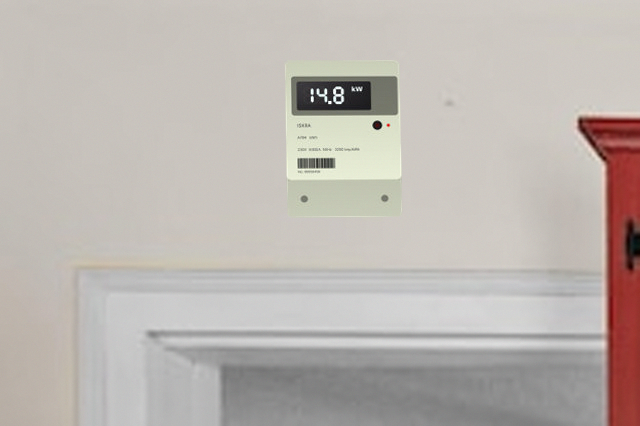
**14.8** kW
